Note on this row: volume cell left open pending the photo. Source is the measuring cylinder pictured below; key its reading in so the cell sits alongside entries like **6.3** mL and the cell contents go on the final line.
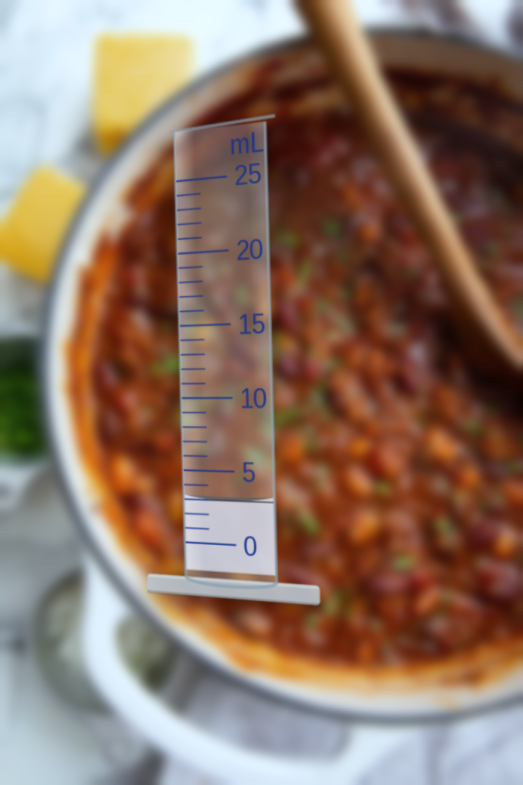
**3** mL
